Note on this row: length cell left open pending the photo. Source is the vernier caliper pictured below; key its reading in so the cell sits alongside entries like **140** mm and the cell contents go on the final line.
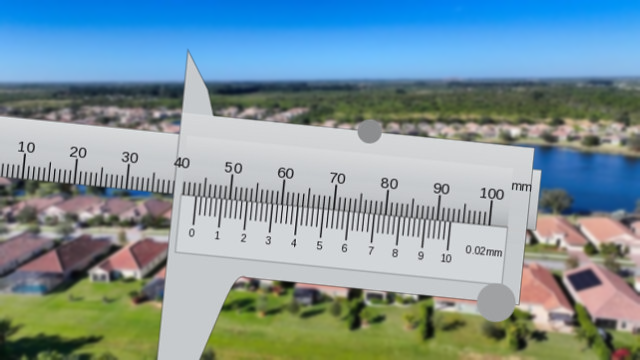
**43.5** mm
